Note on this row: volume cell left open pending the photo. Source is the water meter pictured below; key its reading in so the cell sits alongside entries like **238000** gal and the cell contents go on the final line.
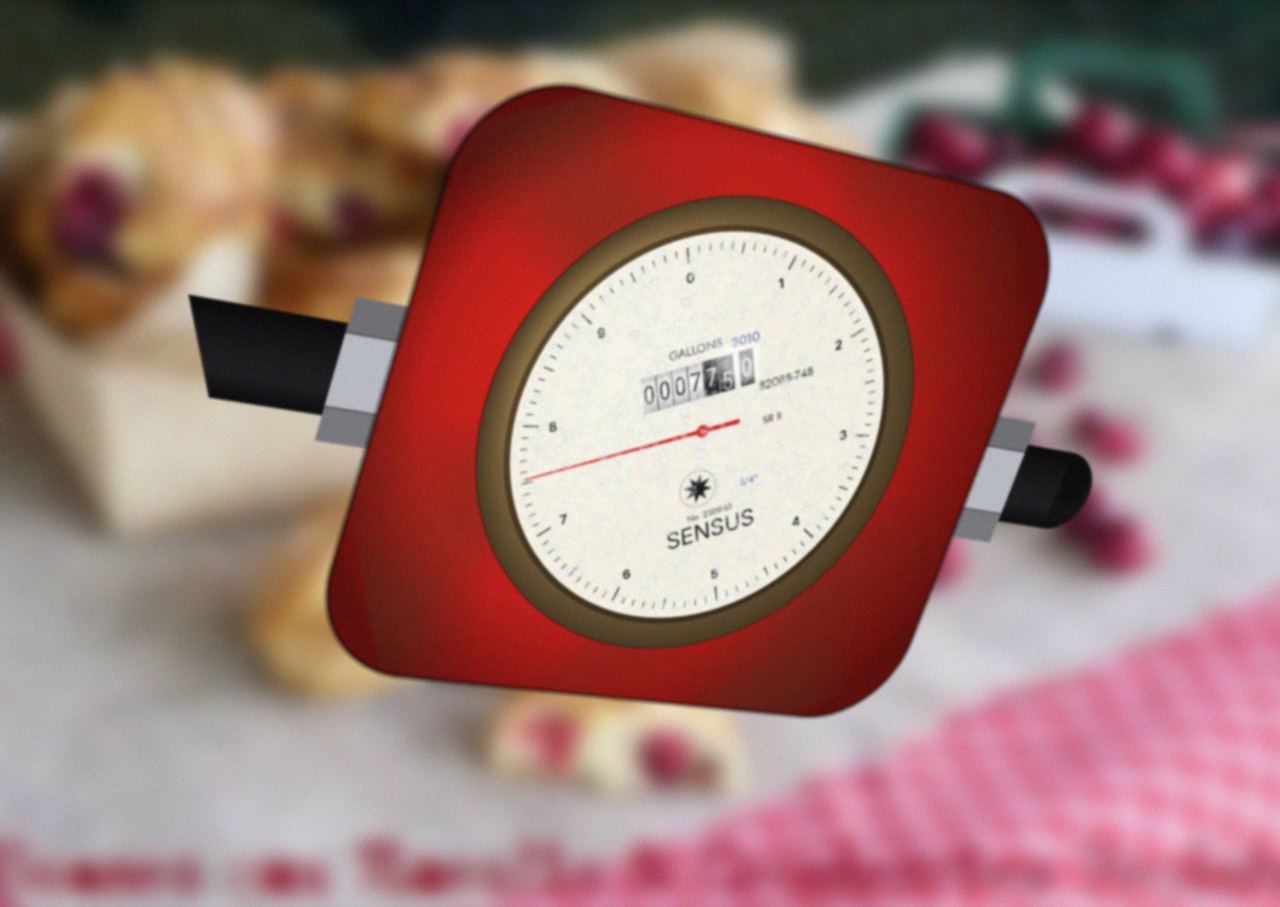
**7747.5** gal
